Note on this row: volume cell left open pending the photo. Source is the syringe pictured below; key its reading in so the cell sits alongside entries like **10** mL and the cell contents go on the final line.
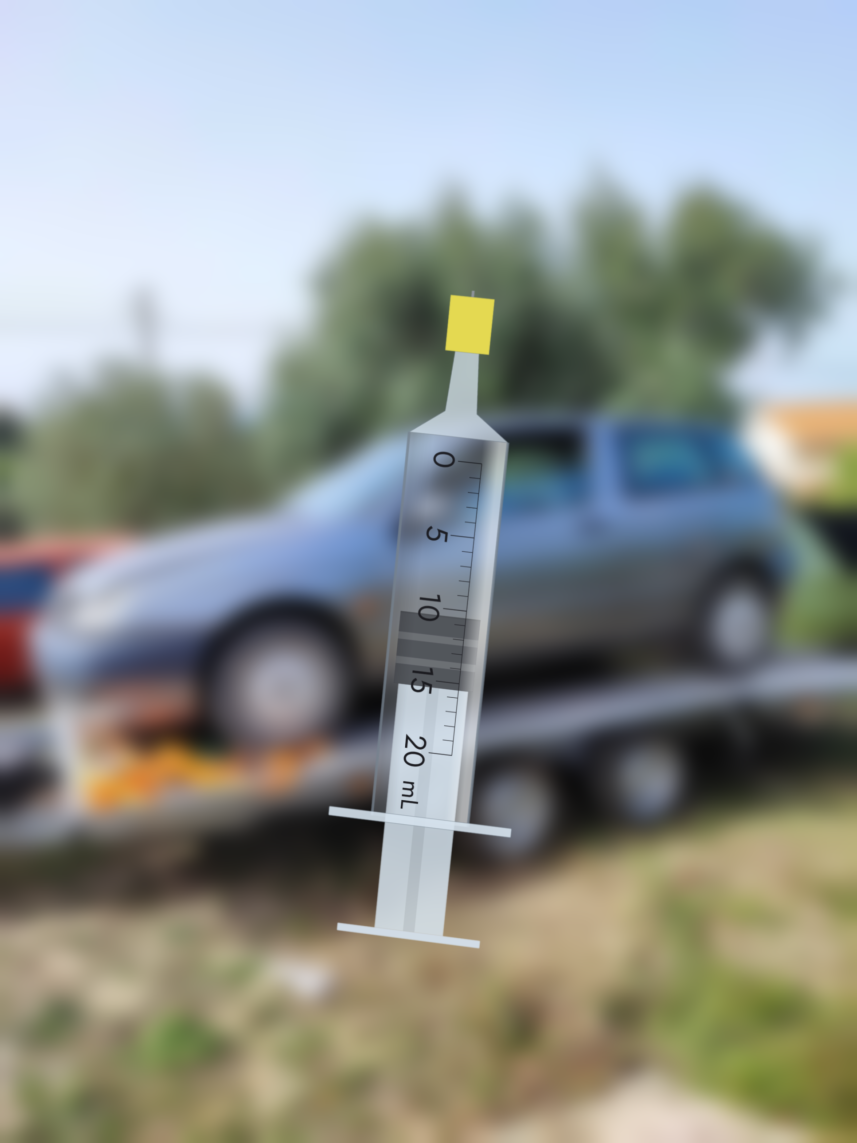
**10.5** mL
